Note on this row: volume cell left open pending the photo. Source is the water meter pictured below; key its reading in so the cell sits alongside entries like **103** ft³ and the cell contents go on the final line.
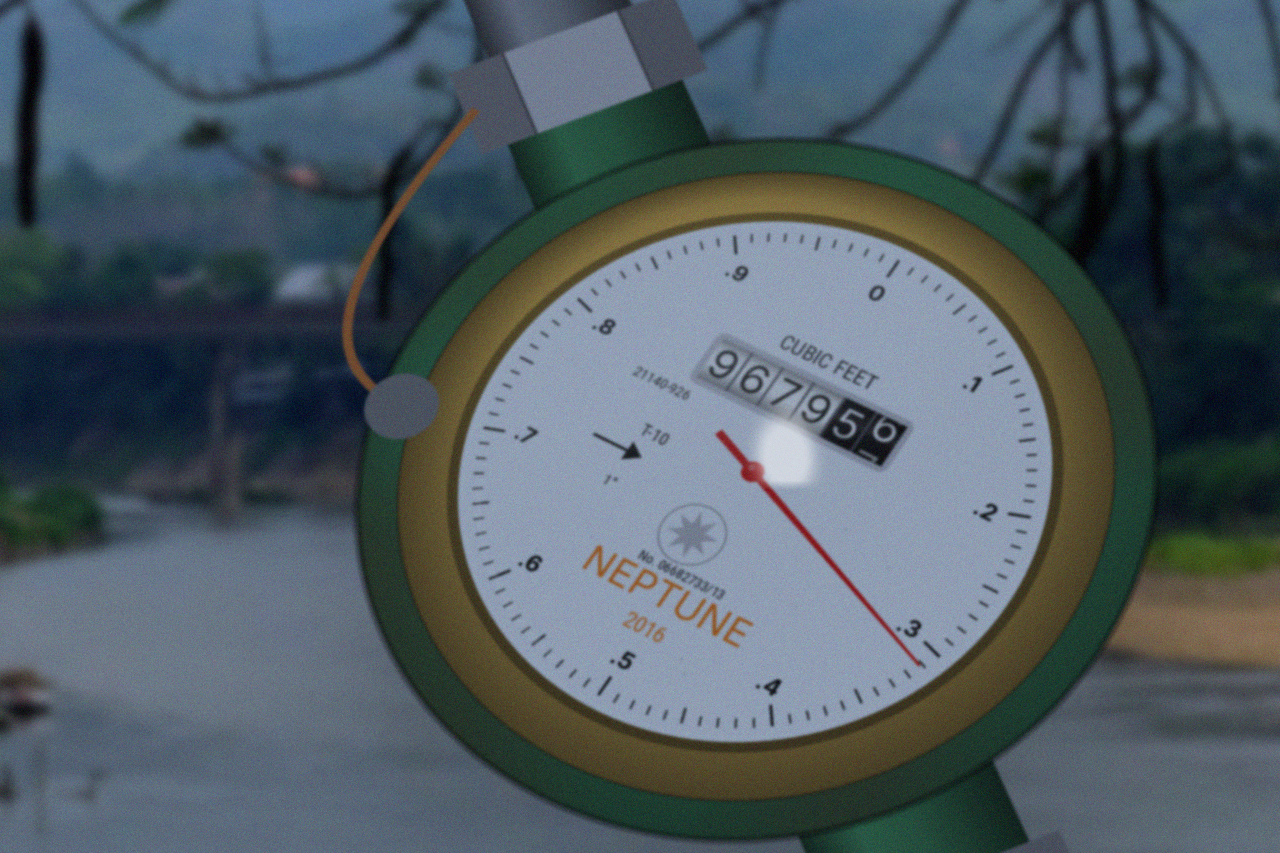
**967956.31** ft³
